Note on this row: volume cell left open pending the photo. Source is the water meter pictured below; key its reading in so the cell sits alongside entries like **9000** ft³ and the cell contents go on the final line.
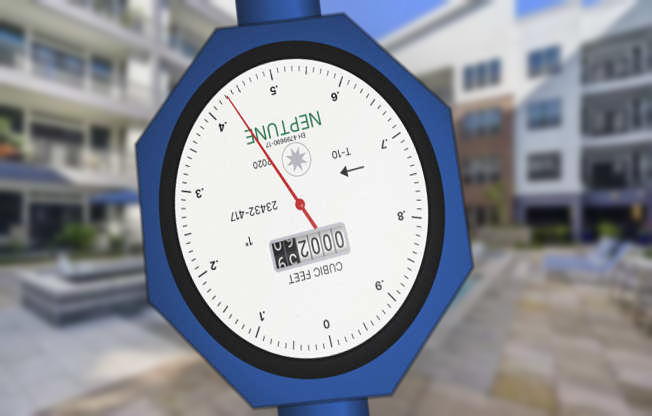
**259.43** ft³
